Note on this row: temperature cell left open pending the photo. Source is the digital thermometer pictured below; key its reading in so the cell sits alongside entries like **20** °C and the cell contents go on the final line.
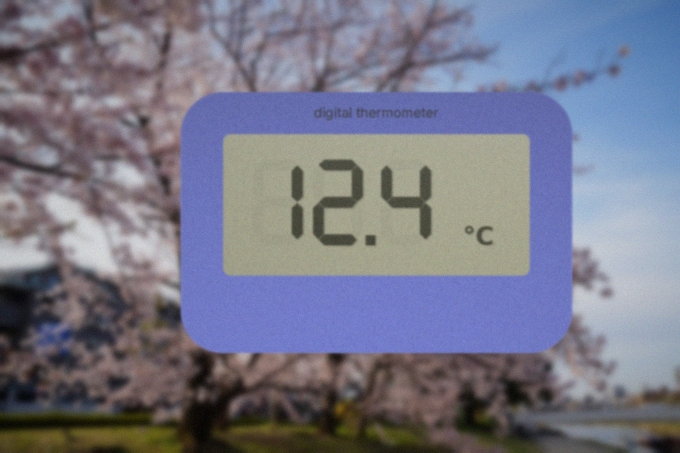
**12.4** °C
